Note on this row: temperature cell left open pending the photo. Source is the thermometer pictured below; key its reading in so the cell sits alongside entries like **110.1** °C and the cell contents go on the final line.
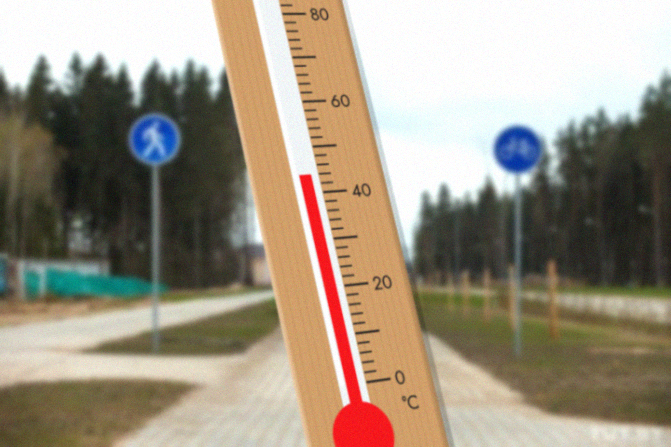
**44** °C
